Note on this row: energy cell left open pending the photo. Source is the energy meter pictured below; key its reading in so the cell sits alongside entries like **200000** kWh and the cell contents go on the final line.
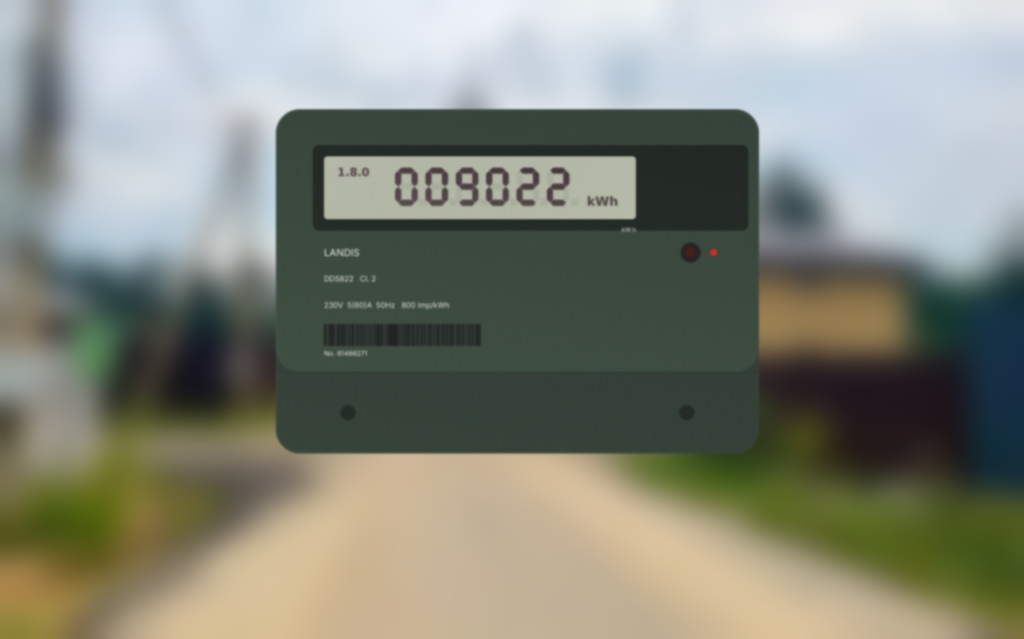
**9022** kWh
